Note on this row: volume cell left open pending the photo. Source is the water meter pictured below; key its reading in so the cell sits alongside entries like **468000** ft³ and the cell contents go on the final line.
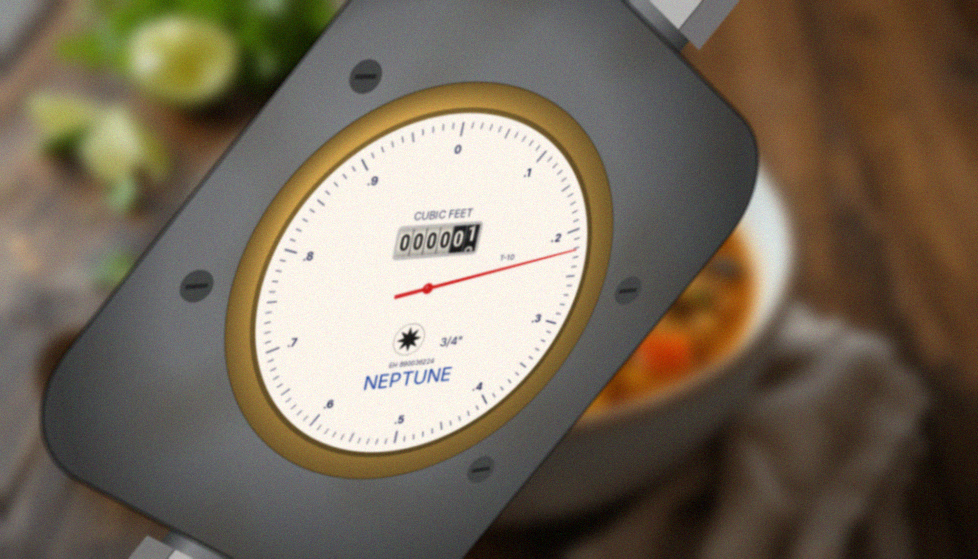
**1.22** ft³
